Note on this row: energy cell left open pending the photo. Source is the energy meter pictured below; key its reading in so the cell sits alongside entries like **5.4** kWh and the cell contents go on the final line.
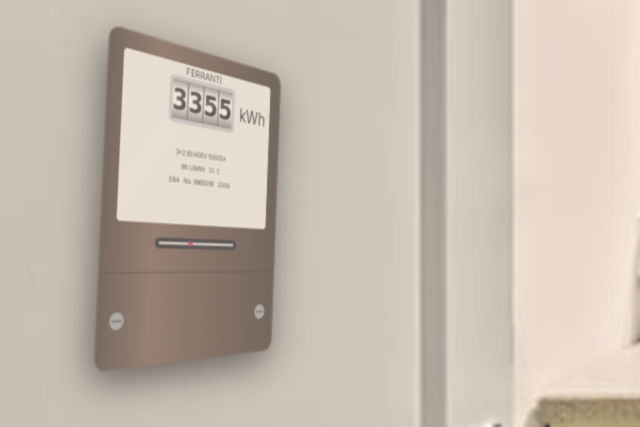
**3355** kWh
